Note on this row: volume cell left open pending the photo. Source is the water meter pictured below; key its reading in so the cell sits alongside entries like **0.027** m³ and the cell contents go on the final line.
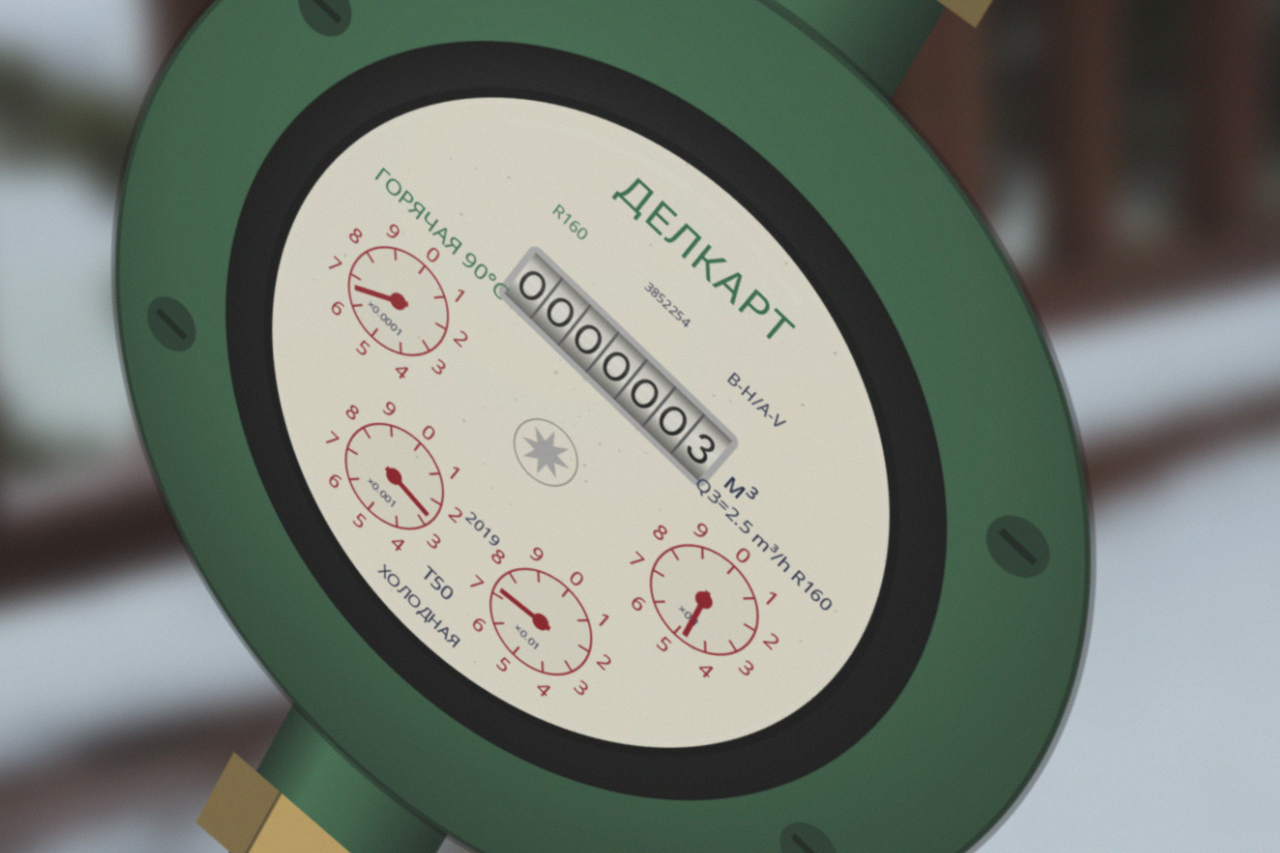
**3.4726** m³
